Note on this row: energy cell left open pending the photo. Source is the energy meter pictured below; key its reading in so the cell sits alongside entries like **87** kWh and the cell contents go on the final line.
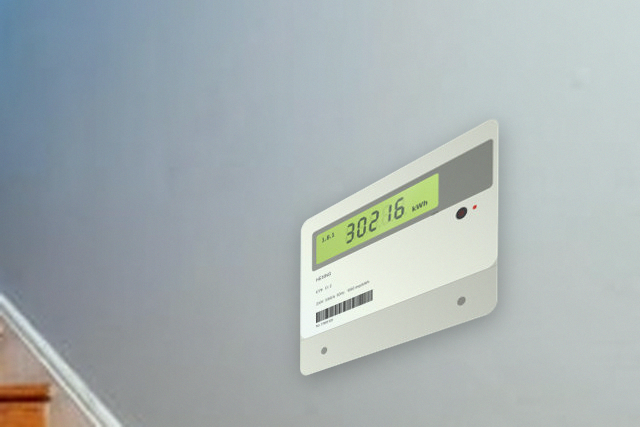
**30216** kWh
